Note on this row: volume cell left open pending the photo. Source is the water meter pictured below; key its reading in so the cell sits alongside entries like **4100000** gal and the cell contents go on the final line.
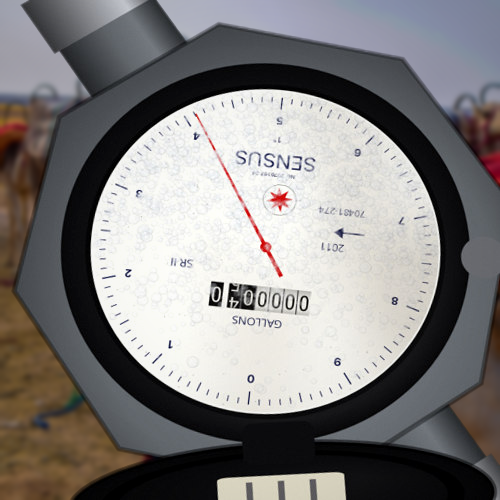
**44.1** gal
